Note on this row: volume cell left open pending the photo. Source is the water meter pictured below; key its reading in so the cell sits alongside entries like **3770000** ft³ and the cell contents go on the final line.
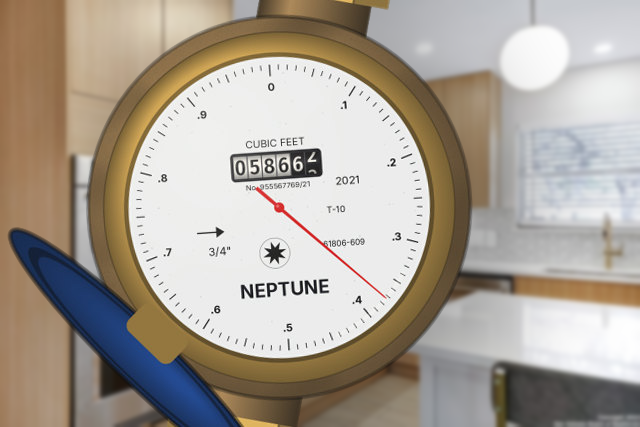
**58662.37** ft³
